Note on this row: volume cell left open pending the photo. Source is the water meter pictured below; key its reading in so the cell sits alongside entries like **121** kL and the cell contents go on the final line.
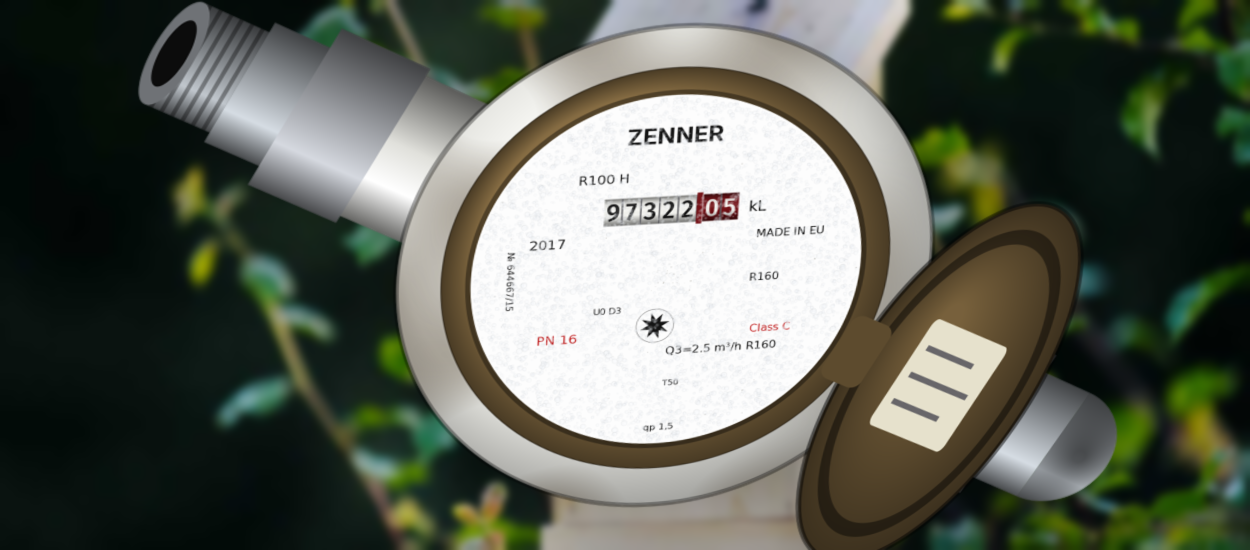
**97322.05** kL
